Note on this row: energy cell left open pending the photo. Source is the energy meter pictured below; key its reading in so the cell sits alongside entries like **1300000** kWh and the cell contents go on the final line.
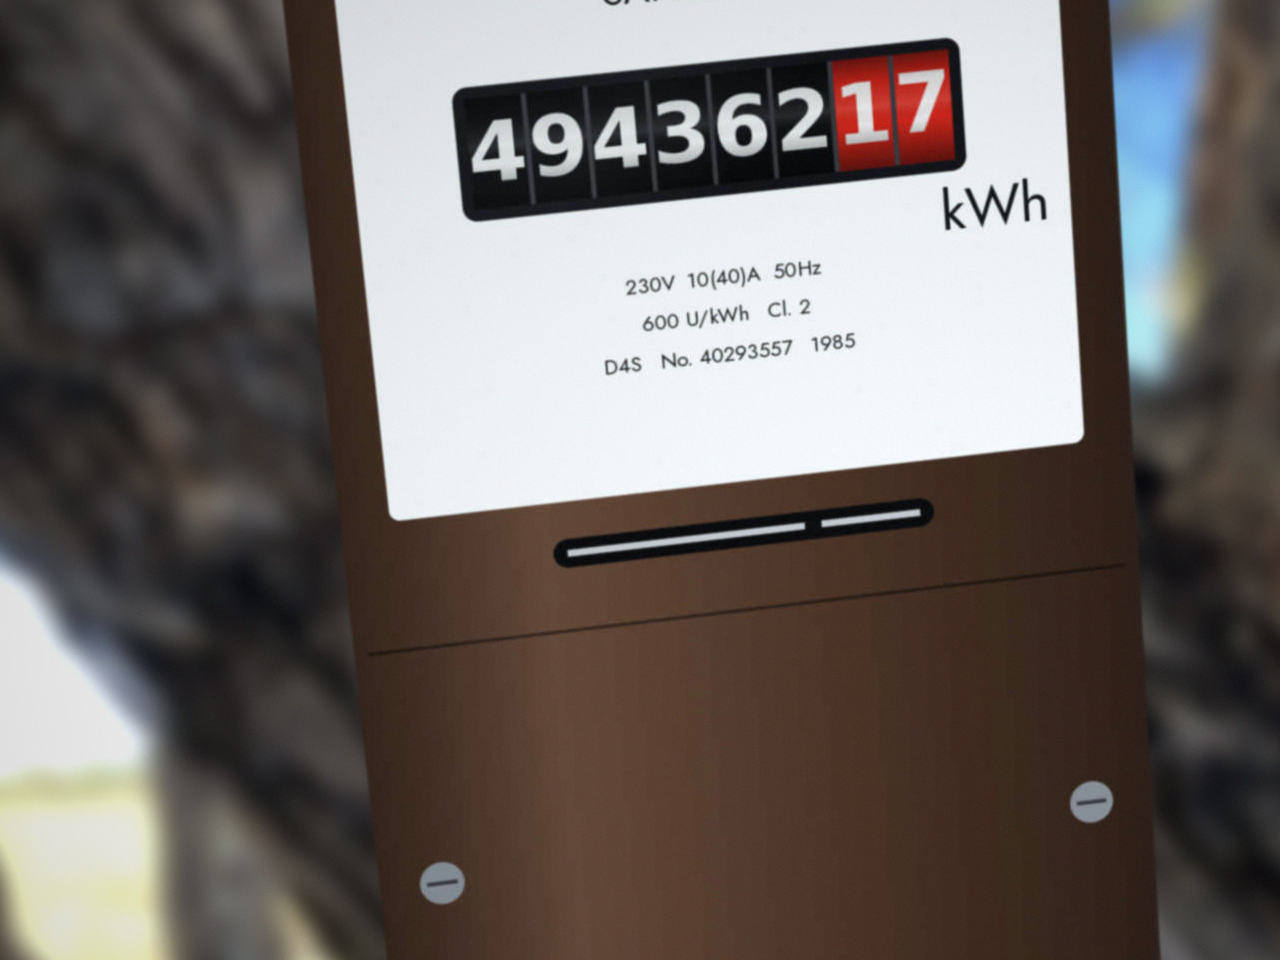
**494362.17** kWh
